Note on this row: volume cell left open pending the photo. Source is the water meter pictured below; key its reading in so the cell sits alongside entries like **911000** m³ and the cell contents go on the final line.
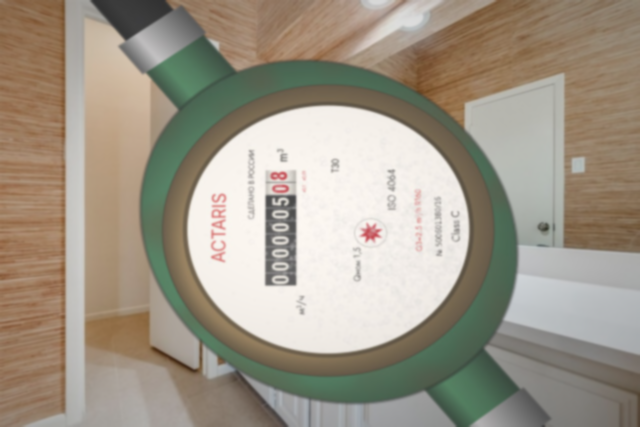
**5.08** m³
